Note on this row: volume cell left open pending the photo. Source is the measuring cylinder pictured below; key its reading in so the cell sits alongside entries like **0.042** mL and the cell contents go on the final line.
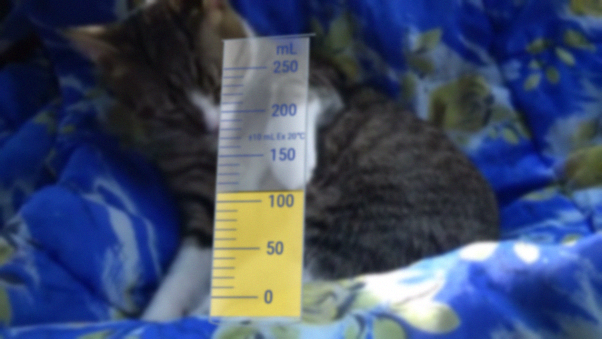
**110** mL
